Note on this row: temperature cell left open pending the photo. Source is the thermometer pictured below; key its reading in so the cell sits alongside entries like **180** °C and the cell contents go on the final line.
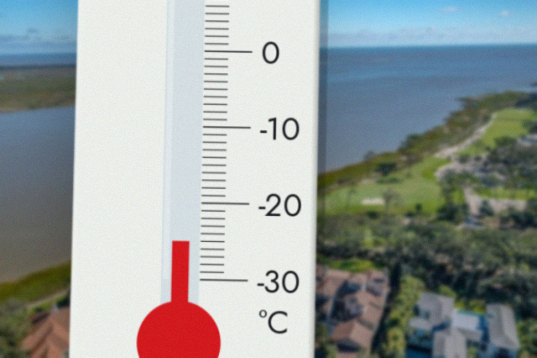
**-25** °C
